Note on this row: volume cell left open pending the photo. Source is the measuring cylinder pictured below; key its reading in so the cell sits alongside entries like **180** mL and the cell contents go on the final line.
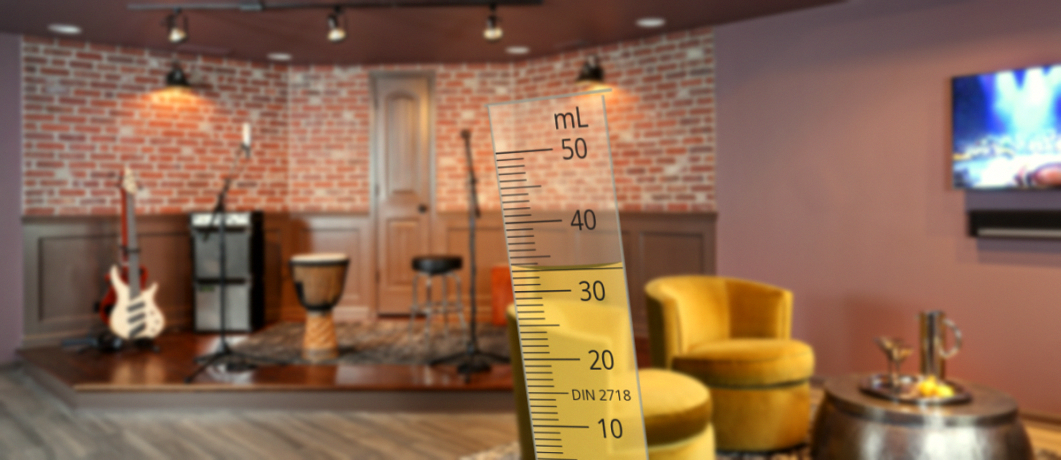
**33** mL
